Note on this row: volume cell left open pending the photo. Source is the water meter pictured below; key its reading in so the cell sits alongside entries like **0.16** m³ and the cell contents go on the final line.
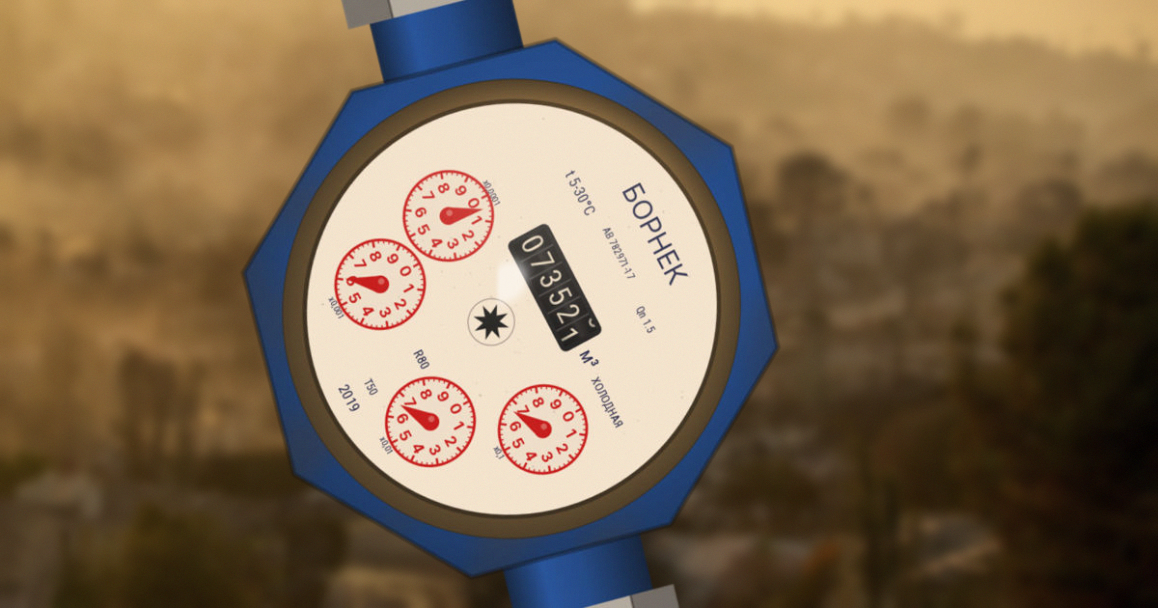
**73520.6660** m³
